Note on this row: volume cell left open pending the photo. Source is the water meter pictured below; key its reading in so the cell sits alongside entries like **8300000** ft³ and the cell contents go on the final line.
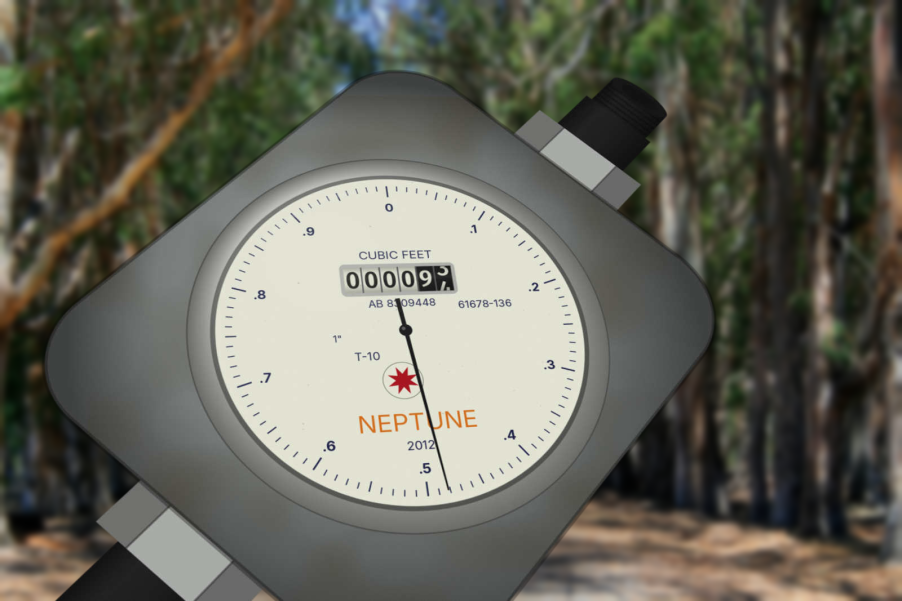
**93.48** ft³
